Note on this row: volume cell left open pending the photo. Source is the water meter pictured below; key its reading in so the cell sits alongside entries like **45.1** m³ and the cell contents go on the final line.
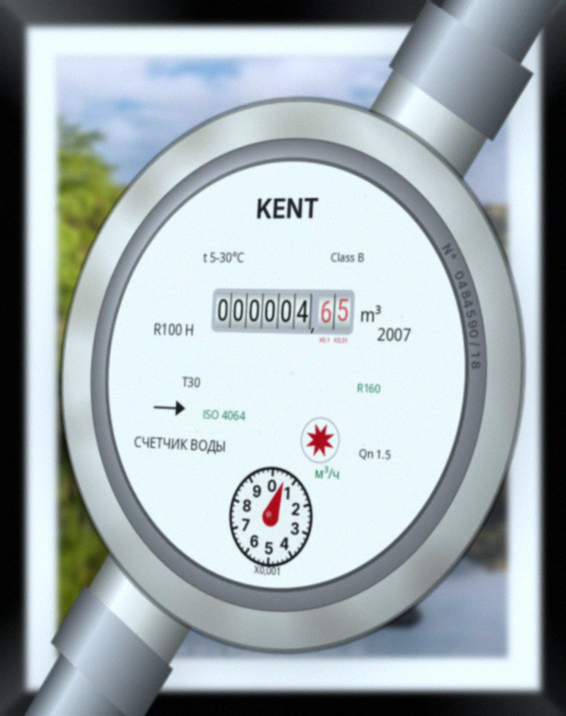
**4.650** m³
